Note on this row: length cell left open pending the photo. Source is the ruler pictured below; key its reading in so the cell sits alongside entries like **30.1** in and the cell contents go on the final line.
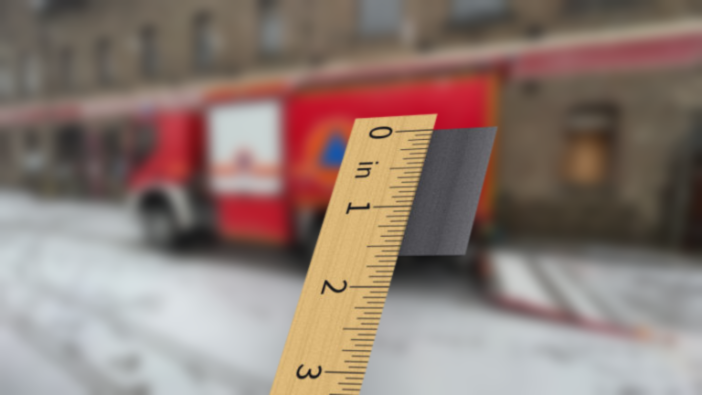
**1.625** in
